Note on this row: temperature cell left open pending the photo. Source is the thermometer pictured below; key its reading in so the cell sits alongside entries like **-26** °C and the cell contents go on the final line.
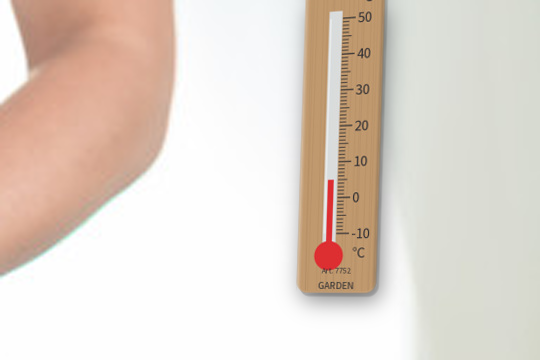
**5** °C
